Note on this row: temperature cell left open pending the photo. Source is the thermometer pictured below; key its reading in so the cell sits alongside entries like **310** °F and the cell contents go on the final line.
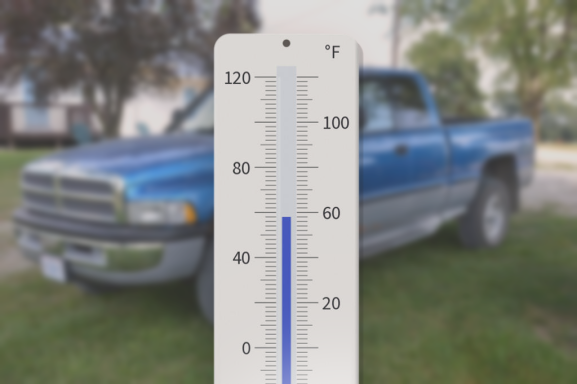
**58** °F
